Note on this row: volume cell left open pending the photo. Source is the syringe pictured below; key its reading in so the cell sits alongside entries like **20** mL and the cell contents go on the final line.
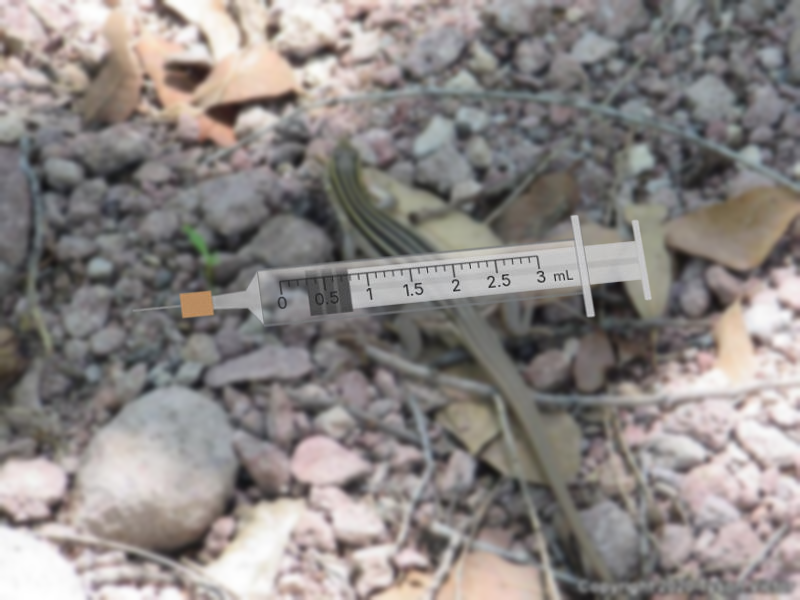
**0.3** mL
